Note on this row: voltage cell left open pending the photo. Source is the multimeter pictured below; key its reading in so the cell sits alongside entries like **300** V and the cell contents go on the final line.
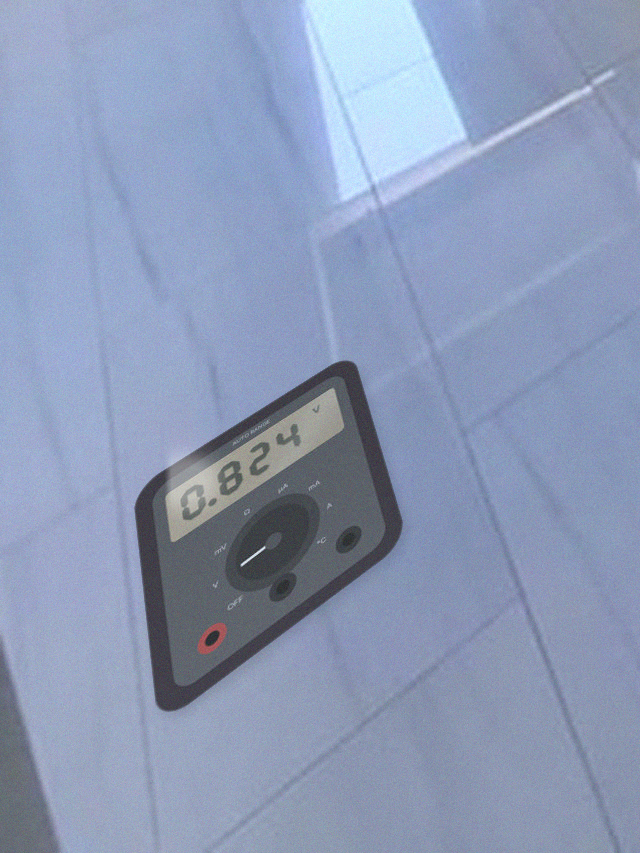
**0.824** V
